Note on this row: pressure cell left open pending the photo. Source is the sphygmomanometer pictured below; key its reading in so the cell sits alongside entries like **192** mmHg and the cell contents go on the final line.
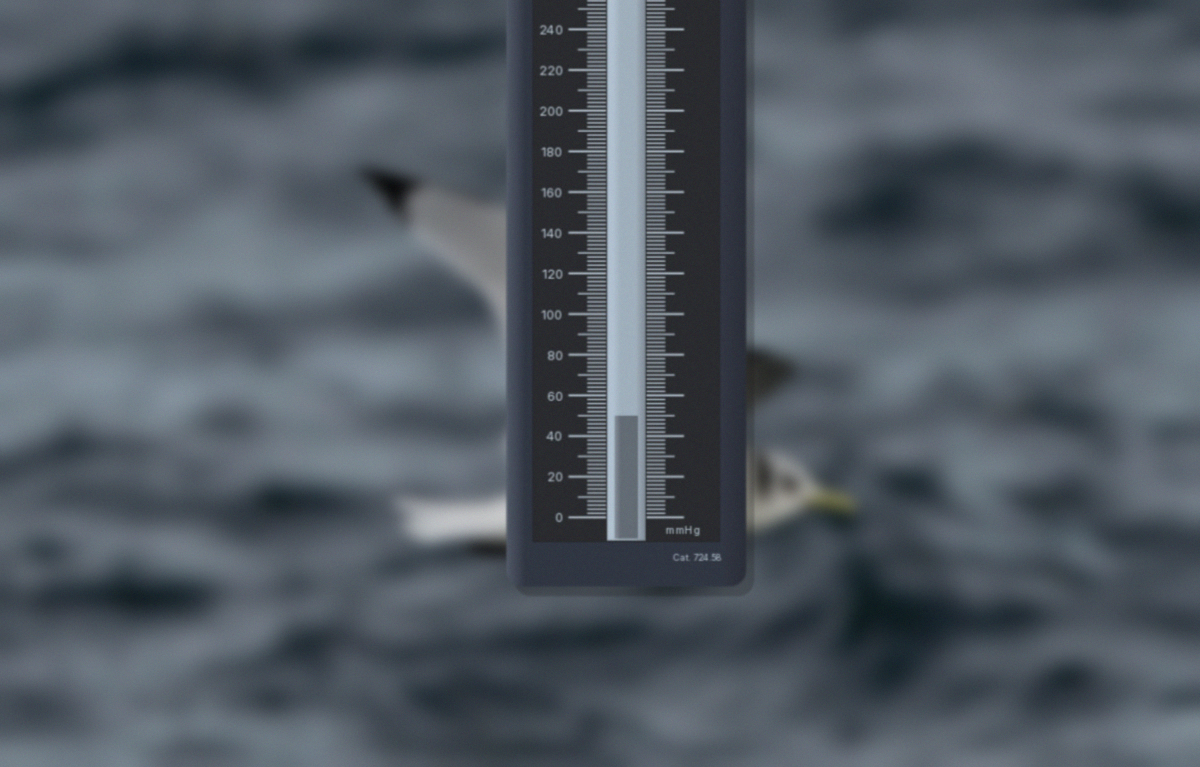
**50** mmHg
